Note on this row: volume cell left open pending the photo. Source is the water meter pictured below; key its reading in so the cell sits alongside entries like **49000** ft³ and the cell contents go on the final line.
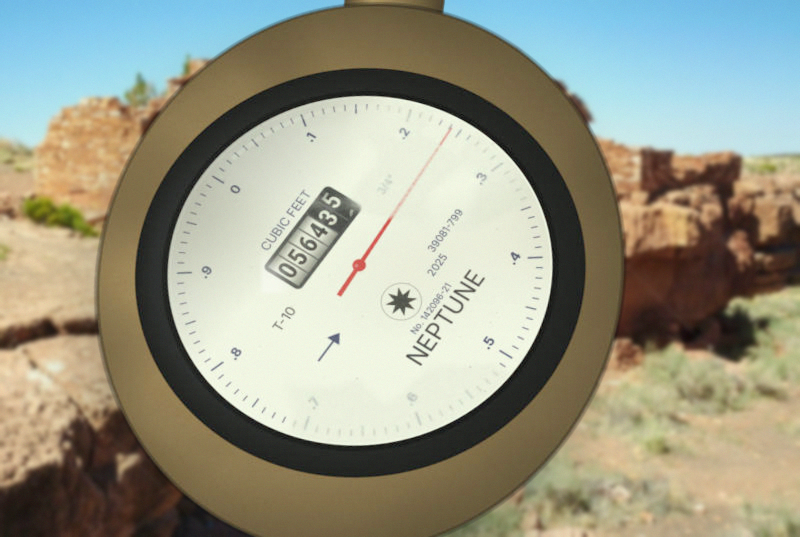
**56435.24** ft³
